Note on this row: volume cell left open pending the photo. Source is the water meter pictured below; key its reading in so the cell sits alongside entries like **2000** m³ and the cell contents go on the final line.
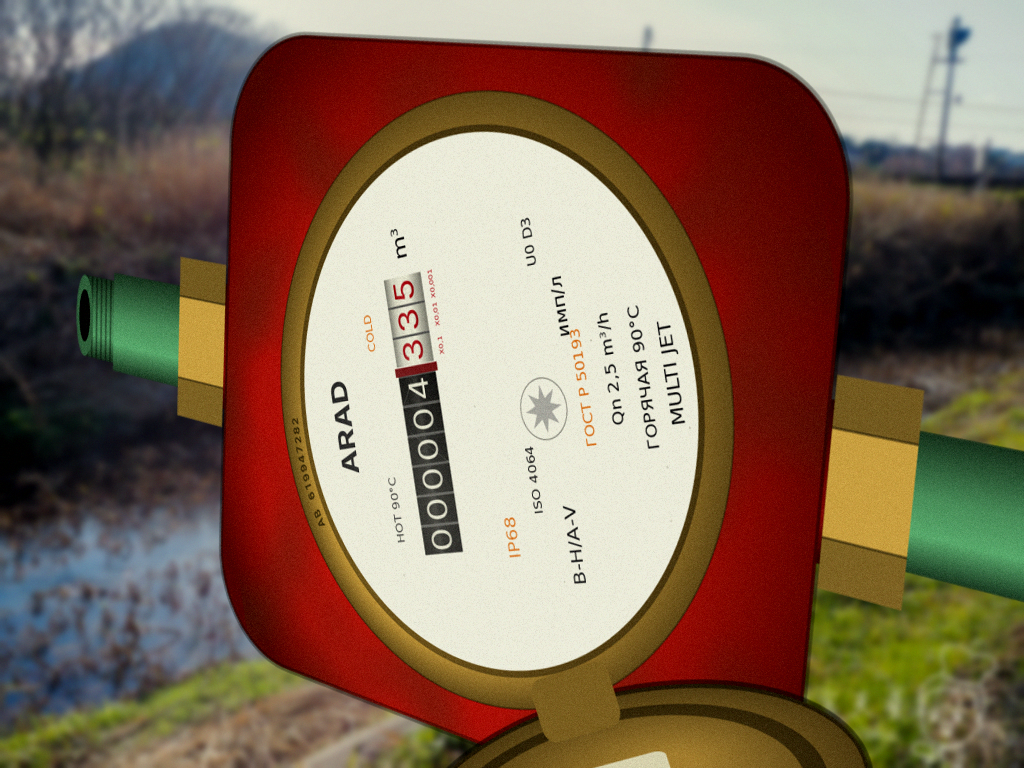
**4.335** m³
